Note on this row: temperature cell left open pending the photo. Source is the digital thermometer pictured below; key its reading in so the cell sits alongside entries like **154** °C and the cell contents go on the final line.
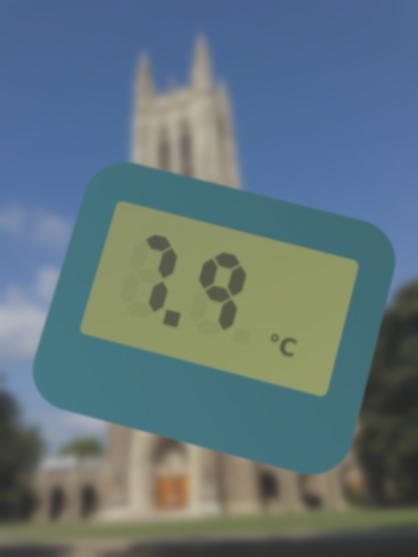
**7.9** °C
